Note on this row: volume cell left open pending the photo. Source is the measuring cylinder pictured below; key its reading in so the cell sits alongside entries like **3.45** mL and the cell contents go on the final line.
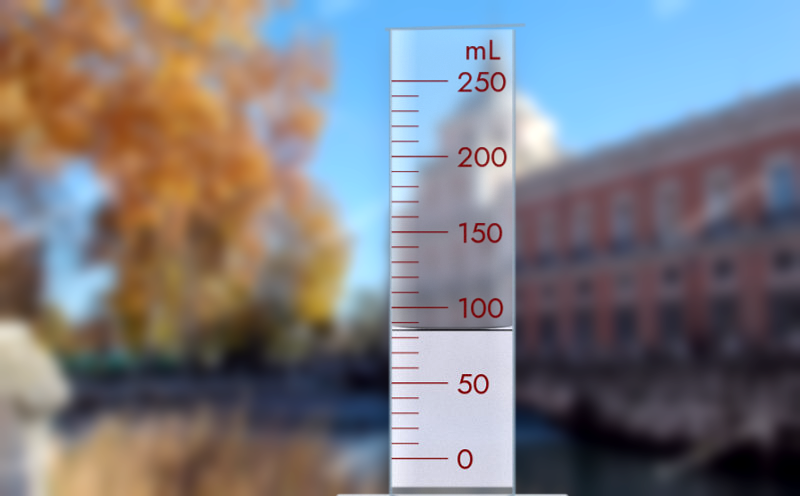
**85** mL
